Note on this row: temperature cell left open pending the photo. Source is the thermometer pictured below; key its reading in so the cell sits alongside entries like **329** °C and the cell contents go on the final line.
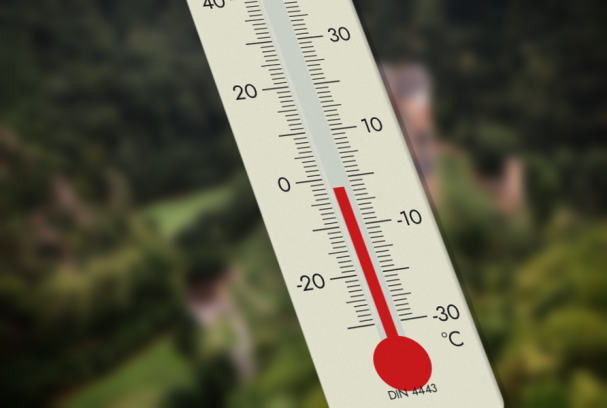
**-2** °C
